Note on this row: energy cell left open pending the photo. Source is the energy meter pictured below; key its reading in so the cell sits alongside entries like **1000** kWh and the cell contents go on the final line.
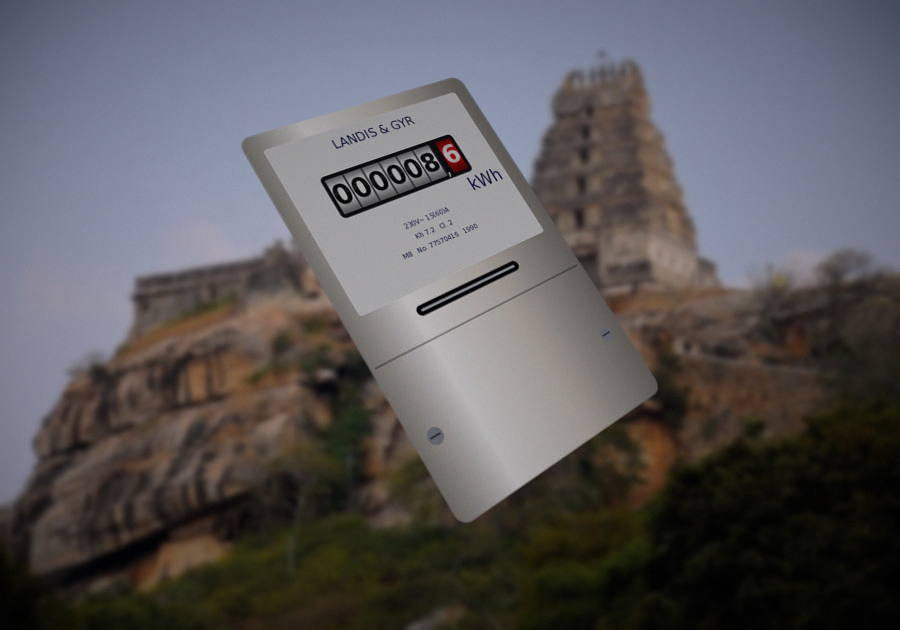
**8.6** kWh
